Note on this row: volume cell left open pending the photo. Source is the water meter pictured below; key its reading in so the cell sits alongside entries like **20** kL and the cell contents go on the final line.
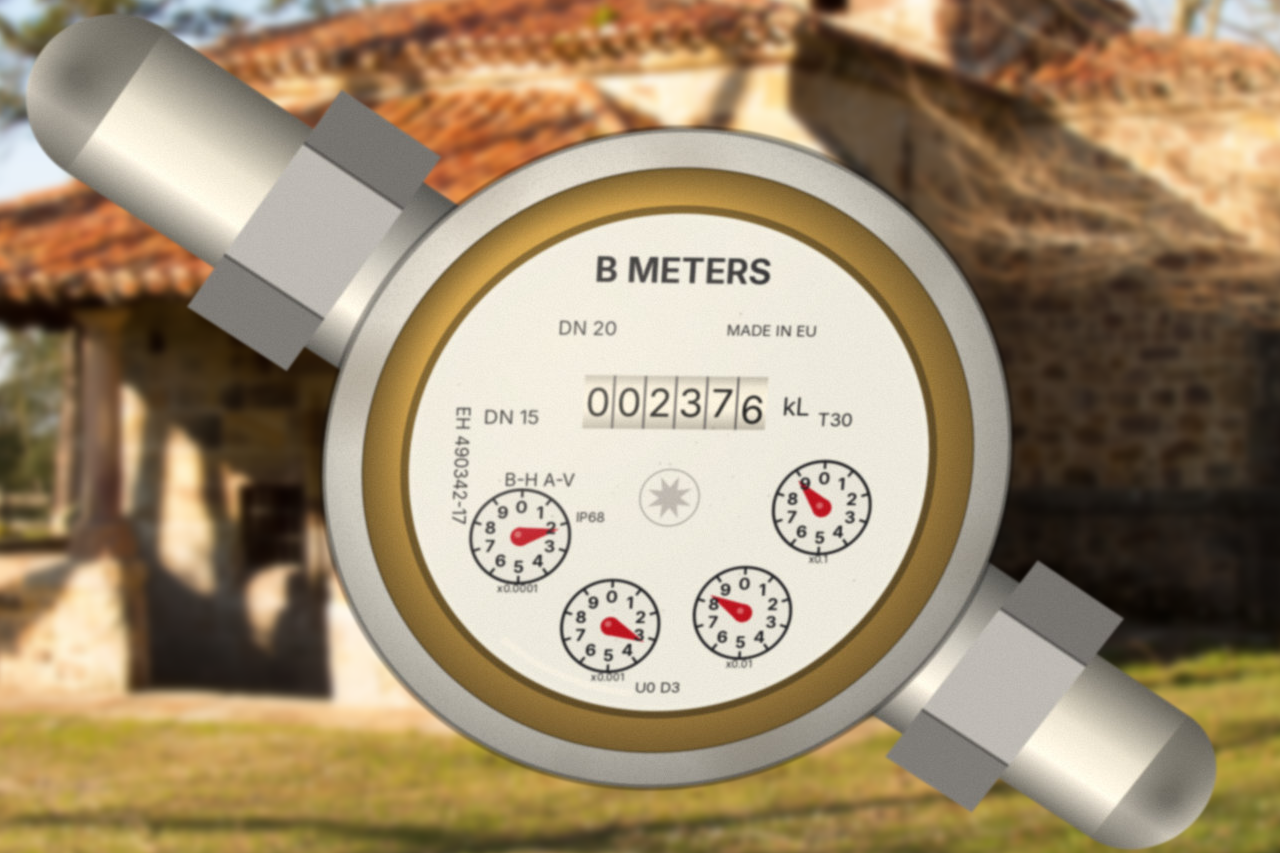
**2375.8832** kL
